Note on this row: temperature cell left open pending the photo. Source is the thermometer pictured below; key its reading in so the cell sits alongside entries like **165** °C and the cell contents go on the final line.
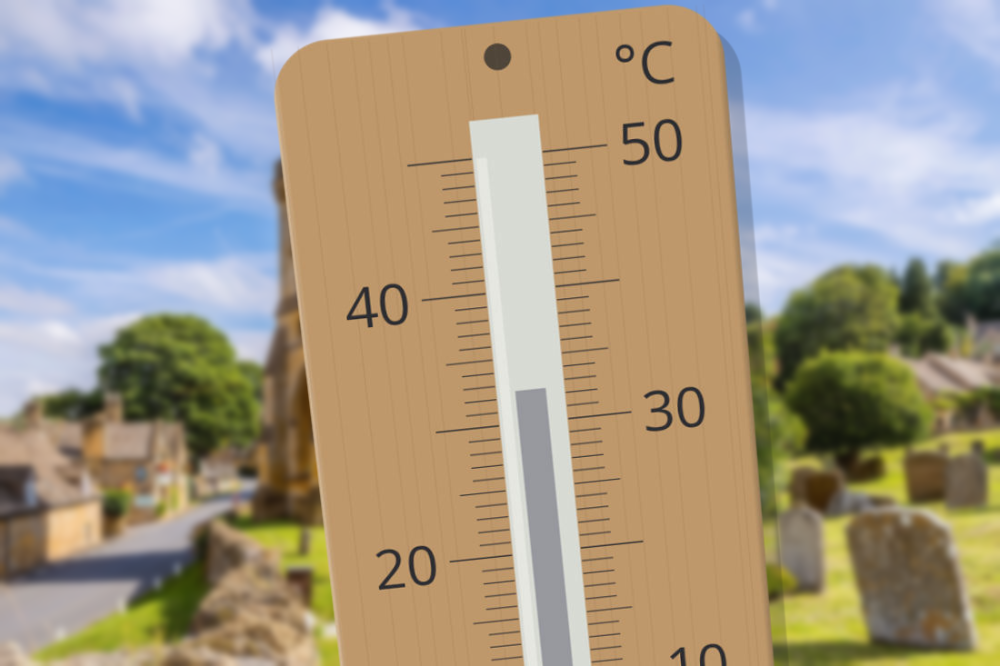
**32.5** °C
